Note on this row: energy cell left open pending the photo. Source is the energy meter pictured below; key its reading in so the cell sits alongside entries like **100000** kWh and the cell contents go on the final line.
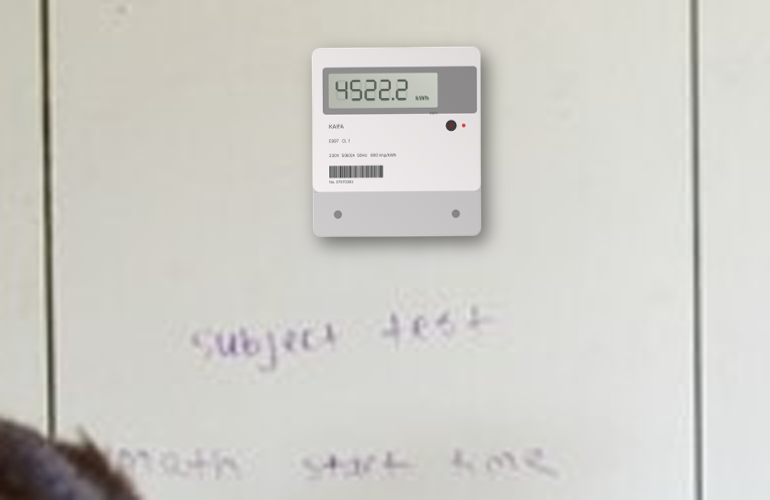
**4522.2** kWh
